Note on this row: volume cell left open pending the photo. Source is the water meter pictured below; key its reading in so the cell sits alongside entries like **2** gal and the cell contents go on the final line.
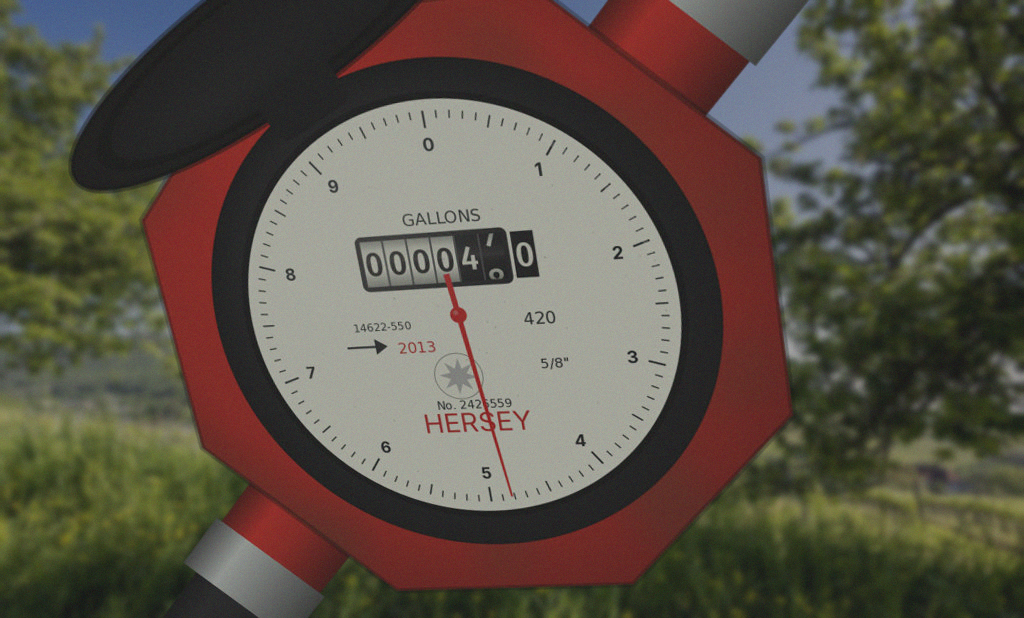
**474.8** gal
